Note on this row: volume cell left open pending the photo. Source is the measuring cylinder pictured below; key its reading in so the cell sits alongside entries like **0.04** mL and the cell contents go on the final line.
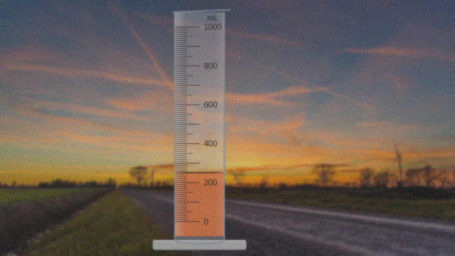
**250** mL
